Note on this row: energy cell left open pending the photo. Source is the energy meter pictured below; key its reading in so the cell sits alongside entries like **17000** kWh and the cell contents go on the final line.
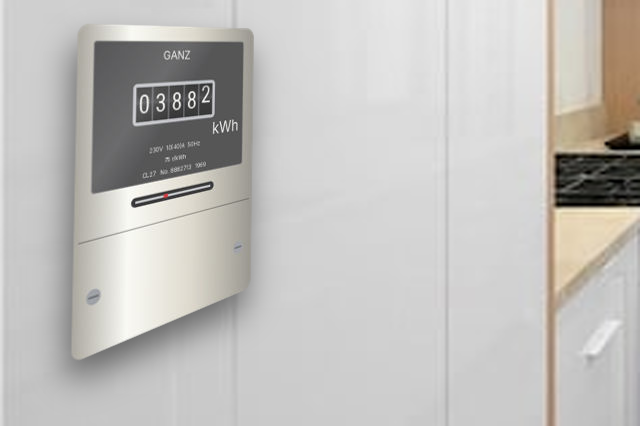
**3882** kWh
